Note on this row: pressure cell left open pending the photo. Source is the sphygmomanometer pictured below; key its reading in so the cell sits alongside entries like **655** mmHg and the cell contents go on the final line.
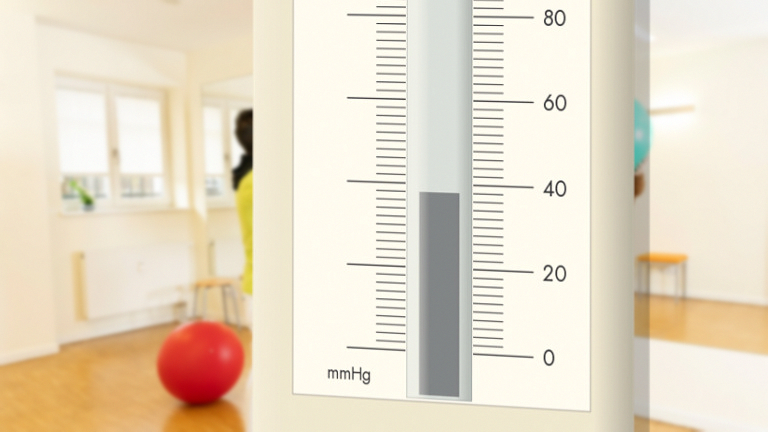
**38** mmHg
